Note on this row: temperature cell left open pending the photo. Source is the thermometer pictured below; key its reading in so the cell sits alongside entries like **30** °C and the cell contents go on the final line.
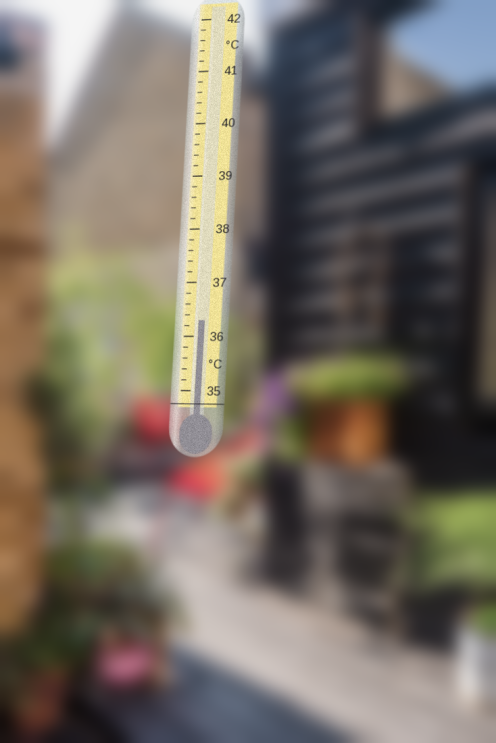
**36.3** °C
